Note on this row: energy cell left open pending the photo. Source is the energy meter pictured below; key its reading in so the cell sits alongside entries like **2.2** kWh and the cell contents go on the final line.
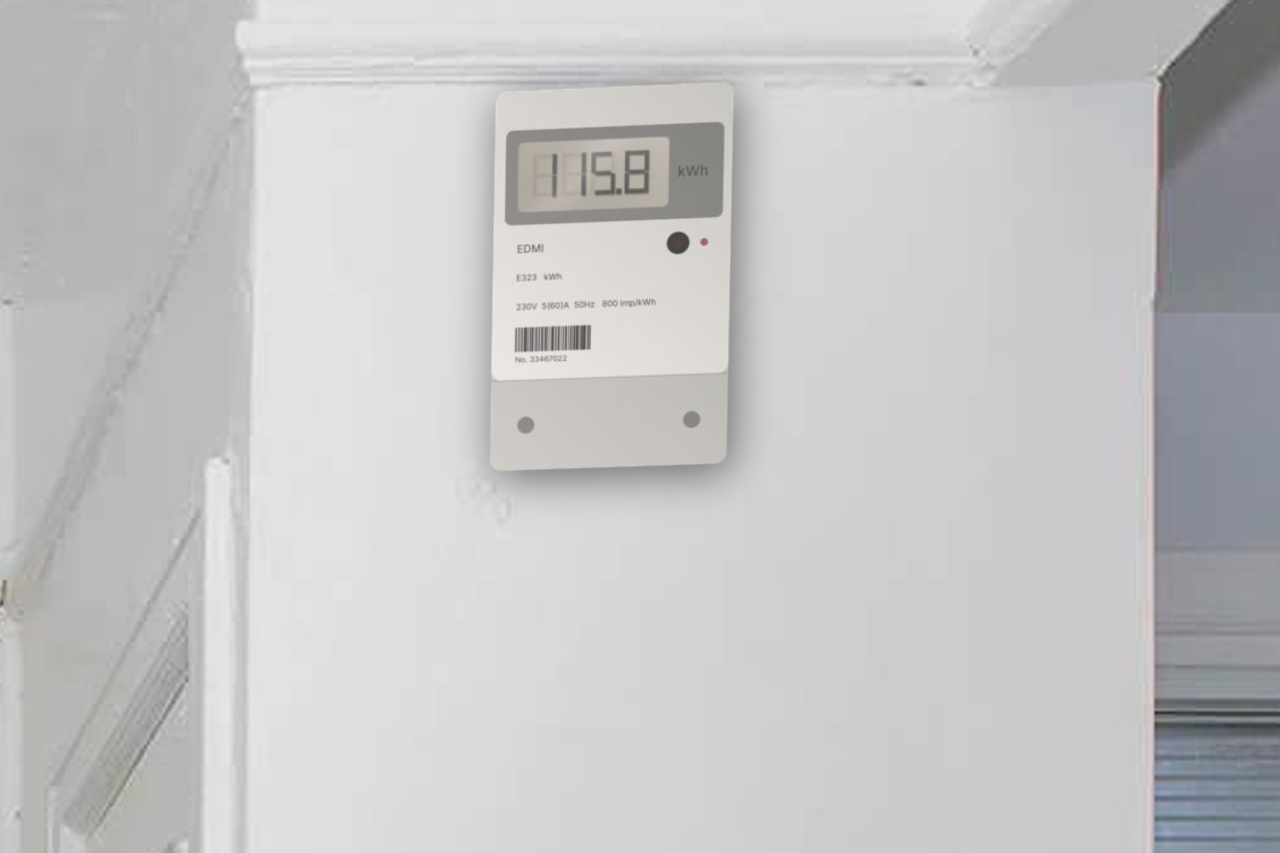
**115.8** kWh
